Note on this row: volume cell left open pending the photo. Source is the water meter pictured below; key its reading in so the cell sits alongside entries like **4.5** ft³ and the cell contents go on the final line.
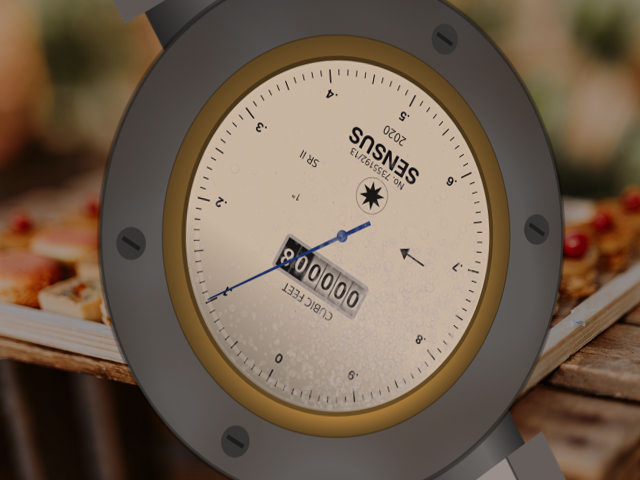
**8.10** ft³
